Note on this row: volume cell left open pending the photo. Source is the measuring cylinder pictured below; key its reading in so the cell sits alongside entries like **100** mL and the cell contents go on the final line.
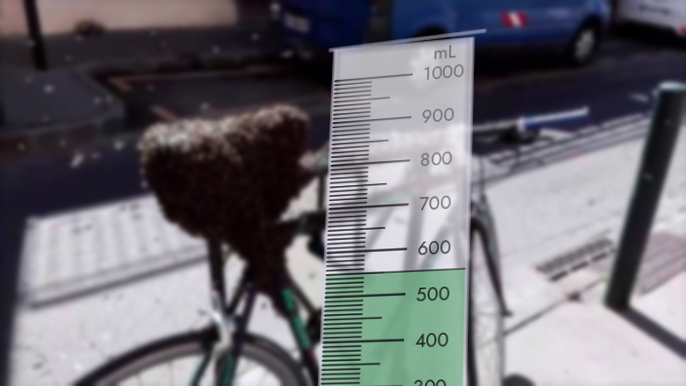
**550** mL
